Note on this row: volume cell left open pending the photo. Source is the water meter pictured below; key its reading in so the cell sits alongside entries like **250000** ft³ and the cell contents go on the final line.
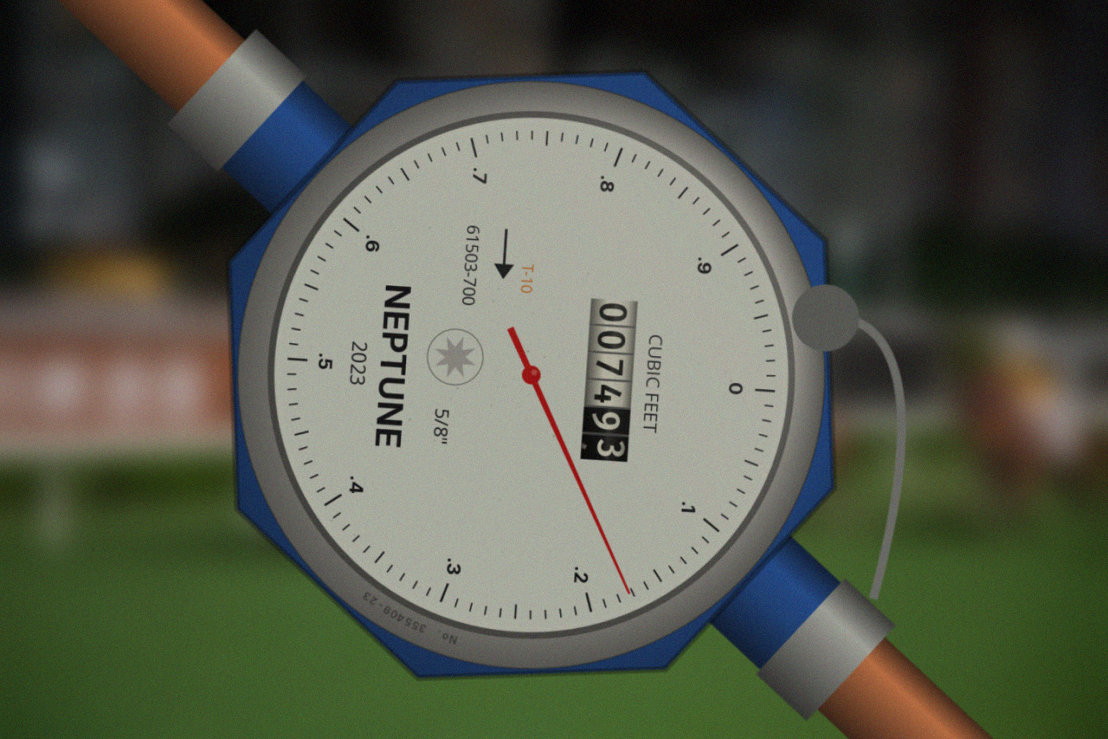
**7493.17** ft³
